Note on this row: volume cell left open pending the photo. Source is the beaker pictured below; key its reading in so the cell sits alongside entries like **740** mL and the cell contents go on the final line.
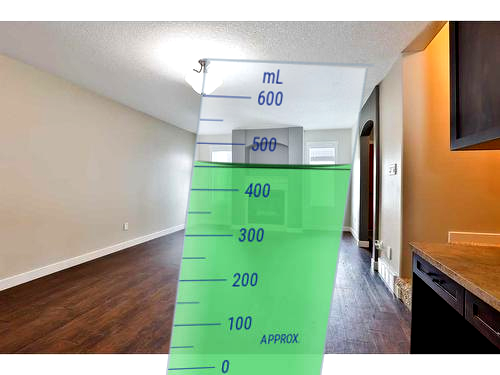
**450** mL
